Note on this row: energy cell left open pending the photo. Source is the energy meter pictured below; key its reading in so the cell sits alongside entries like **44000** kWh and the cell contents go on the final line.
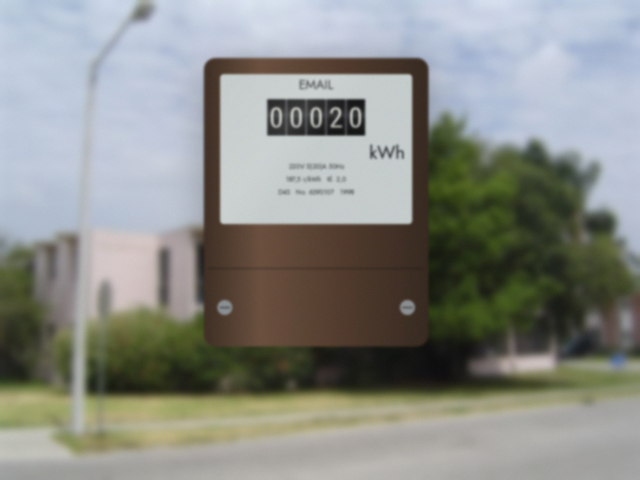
**20** kWh
